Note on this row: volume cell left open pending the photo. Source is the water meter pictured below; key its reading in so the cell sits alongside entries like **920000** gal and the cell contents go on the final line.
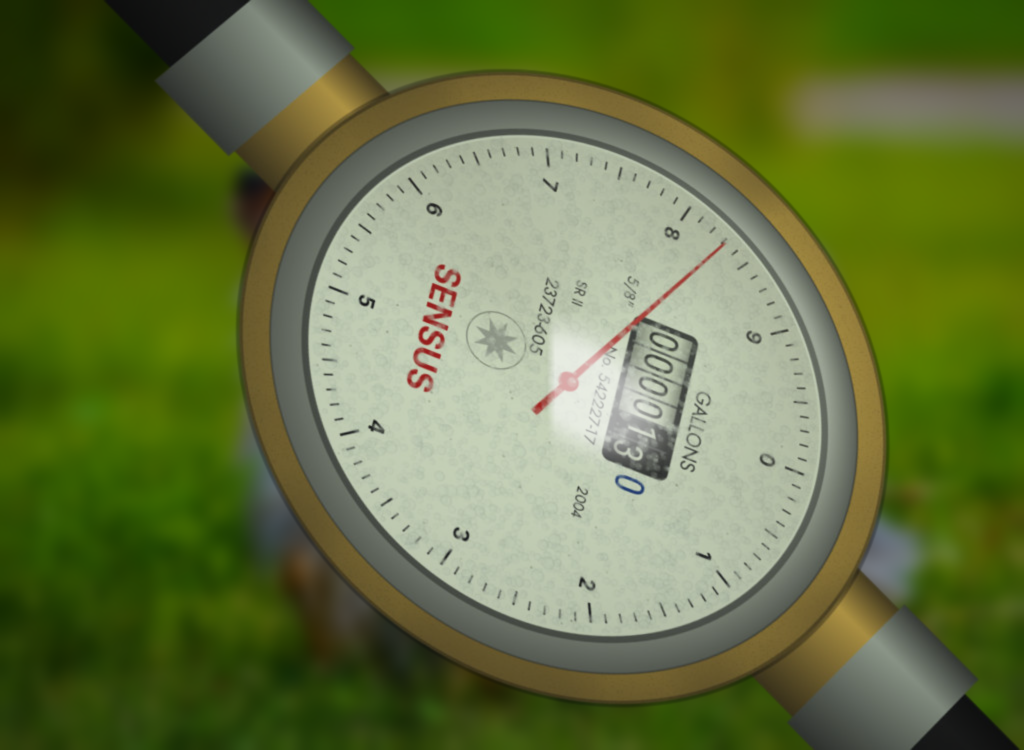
**128.3** gal
